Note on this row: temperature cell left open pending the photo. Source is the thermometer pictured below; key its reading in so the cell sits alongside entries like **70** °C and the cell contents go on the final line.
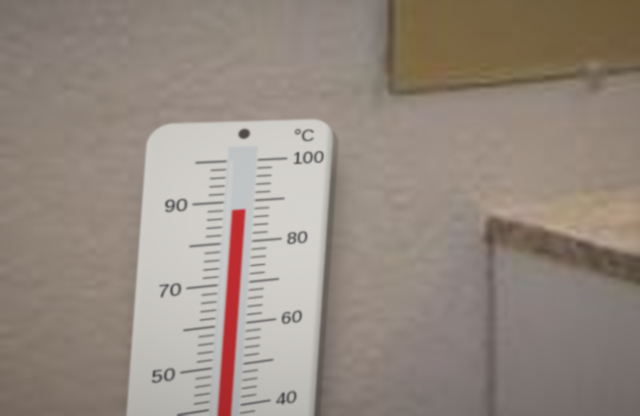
**88** °C
